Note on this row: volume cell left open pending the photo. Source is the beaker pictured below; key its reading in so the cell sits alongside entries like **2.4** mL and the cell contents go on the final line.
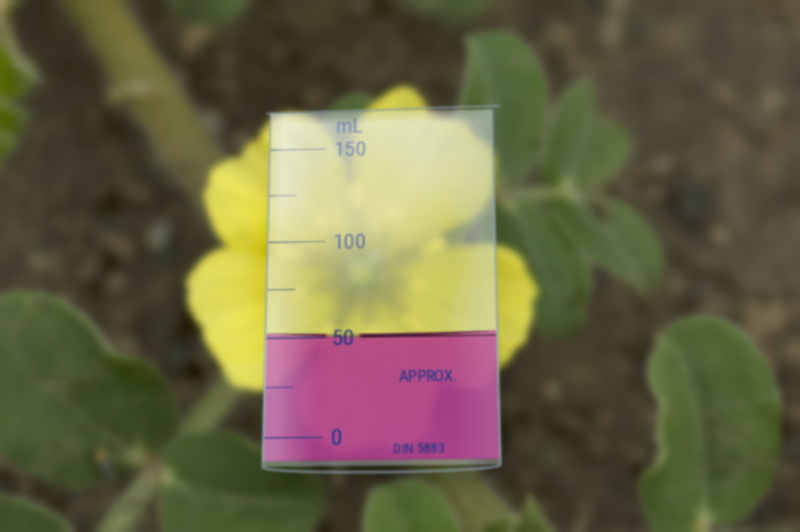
**50** mL
